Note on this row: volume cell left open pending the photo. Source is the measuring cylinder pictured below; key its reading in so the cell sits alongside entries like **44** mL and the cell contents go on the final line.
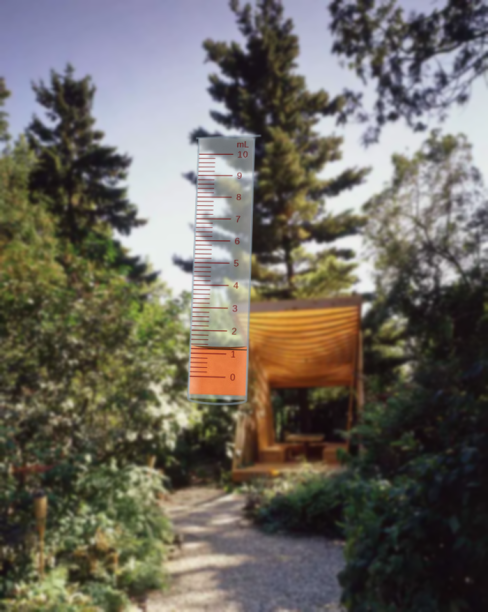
**1.2** mL
